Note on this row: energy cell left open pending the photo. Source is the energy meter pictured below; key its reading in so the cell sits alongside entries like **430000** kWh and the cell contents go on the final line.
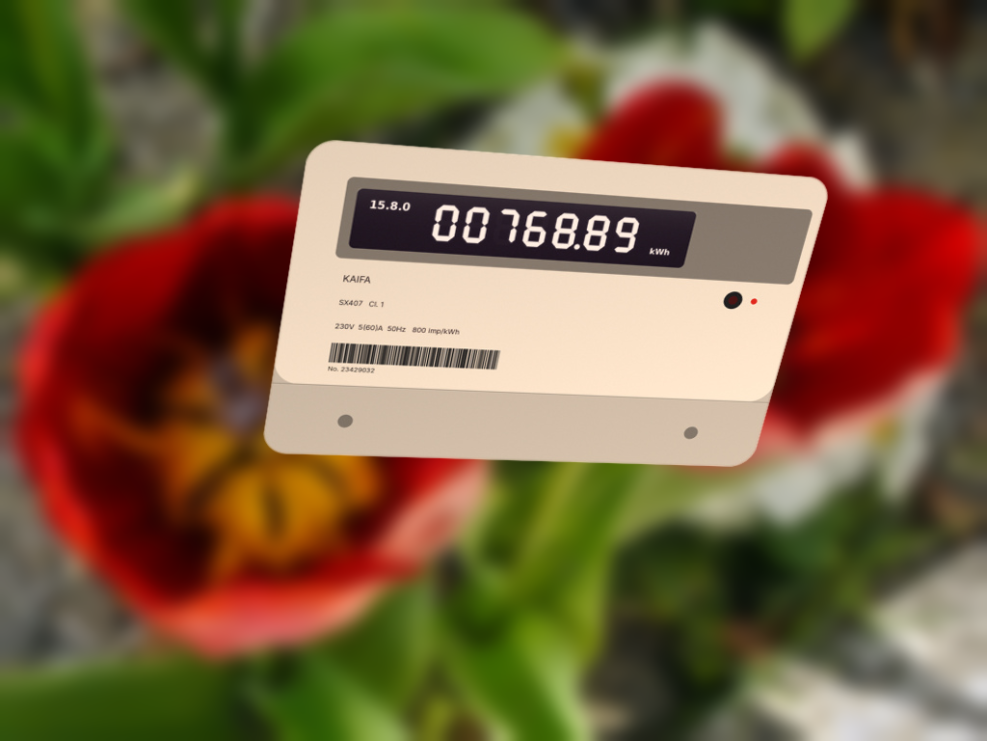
**768.89** kWh
